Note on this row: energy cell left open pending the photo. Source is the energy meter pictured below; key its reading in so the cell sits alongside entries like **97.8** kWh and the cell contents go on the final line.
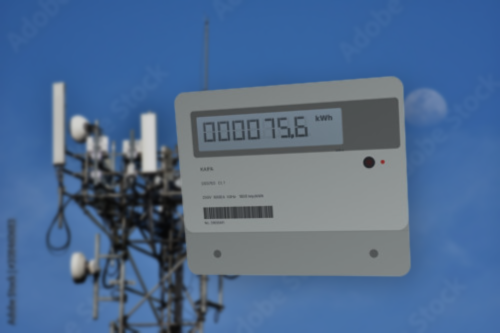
**75.6** kWh
